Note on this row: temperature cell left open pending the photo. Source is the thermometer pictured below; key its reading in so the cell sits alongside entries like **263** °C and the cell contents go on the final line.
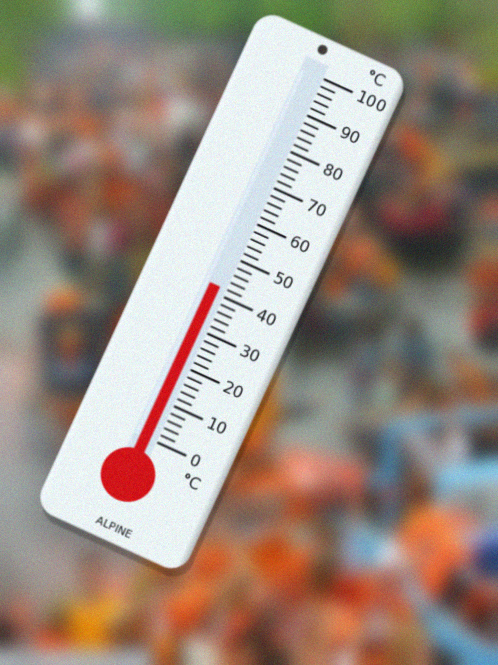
**42** °C
